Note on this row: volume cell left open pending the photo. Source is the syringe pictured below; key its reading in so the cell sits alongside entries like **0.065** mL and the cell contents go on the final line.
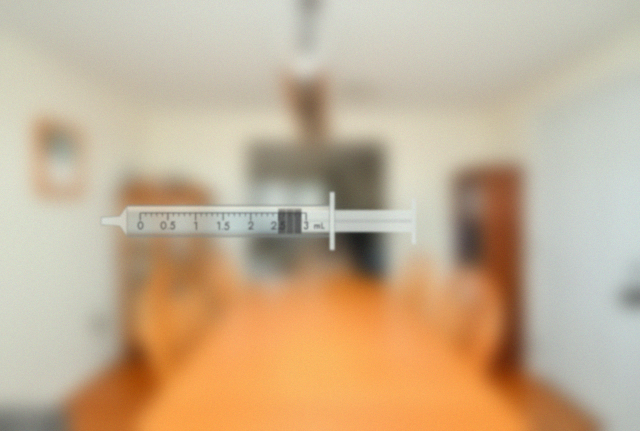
**2.5** mL
